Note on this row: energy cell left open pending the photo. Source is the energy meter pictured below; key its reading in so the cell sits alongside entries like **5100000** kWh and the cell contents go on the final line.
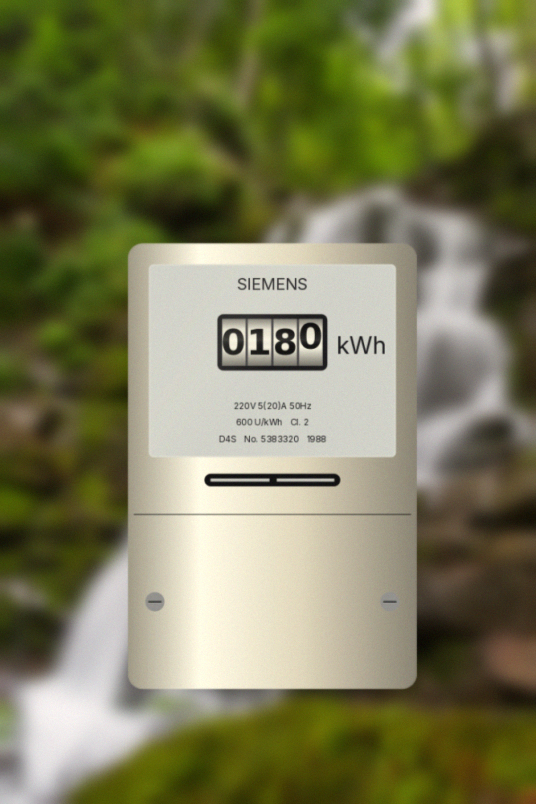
**180** kWh
